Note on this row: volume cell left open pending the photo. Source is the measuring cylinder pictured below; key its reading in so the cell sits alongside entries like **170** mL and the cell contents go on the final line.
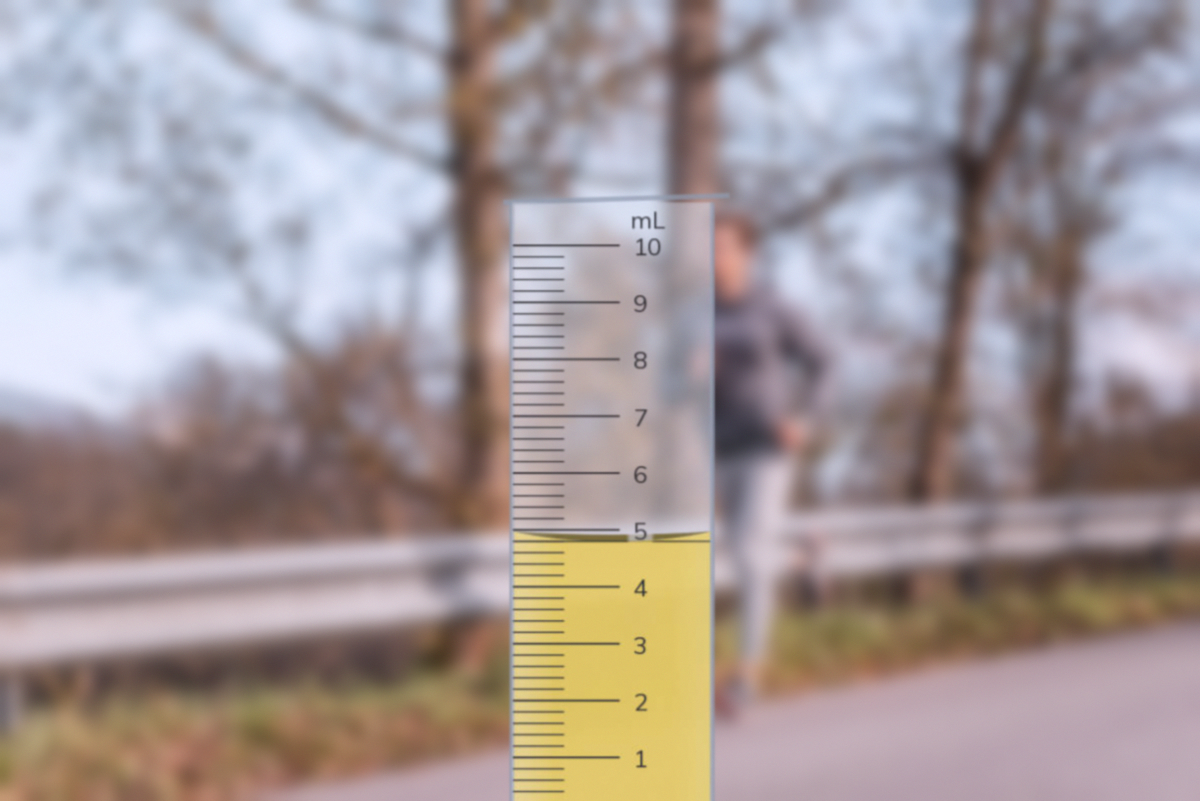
**4.8** mL
